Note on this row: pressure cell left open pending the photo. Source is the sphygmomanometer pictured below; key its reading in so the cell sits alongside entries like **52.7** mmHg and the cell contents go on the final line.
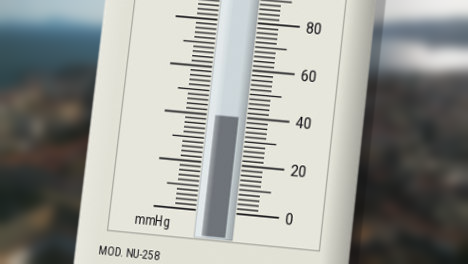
**40** mmHg
